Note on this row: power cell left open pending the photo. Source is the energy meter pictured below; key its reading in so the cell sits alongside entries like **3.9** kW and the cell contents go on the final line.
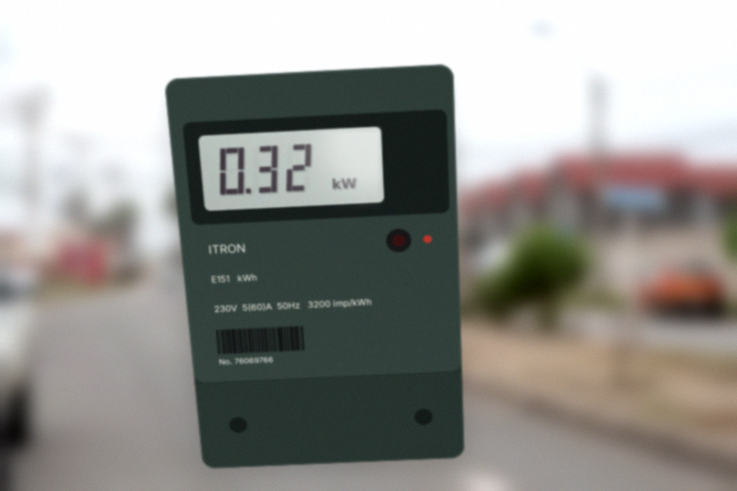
**0.32** kW
